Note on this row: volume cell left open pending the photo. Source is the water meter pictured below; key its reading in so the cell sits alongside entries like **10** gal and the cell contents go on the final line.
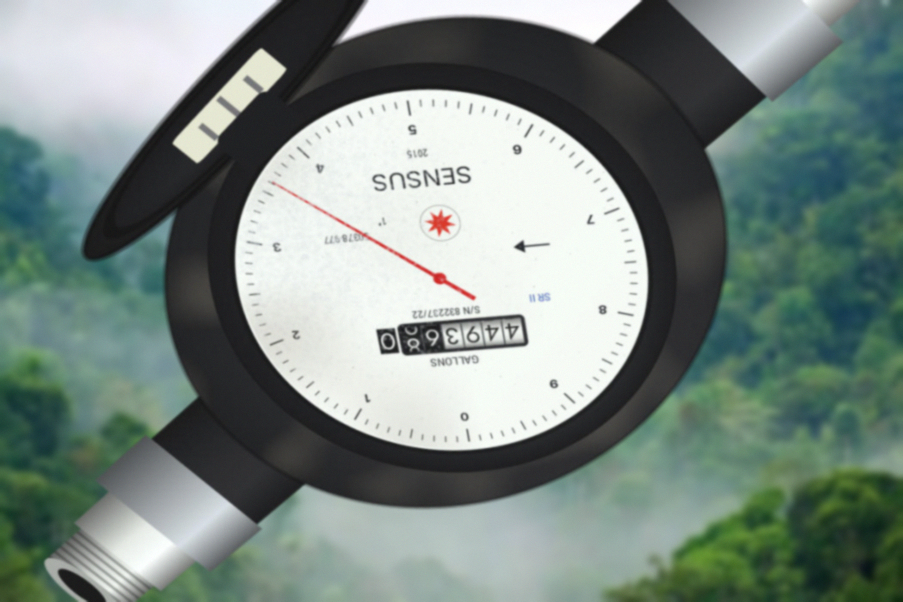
**4493683.6** gal
